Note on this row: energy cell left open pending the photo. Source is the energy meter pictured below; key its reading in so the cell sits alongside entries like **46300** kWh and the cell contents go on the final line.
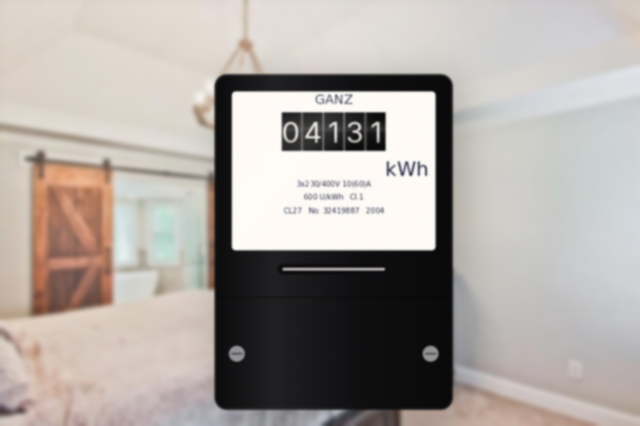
**4131** kWh
